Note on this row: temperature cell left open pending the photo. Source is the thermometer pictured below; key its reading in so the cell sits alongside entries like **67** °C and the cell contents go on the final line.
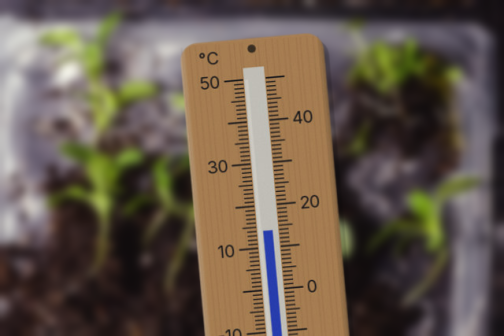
**14** °C
